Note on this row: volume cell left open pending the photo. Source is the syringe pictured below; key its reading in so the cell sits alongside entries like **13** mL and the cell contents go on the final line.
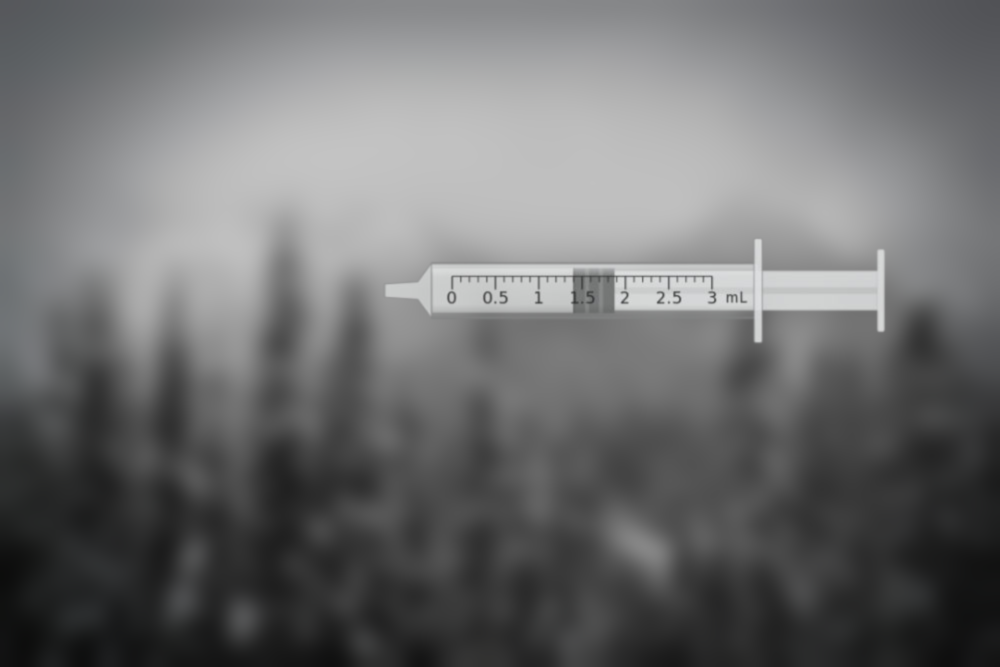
**1.4** mL
